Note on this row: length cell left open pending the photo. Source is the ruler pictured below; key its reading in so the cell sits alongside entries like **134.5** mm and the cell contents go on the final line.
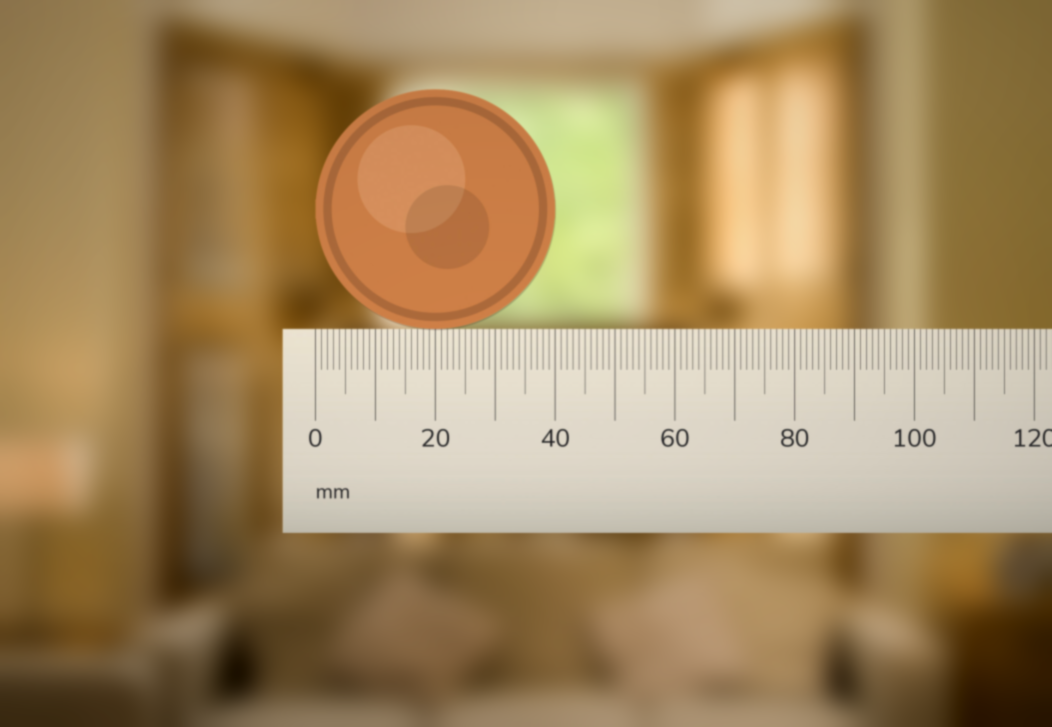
**40** mm
